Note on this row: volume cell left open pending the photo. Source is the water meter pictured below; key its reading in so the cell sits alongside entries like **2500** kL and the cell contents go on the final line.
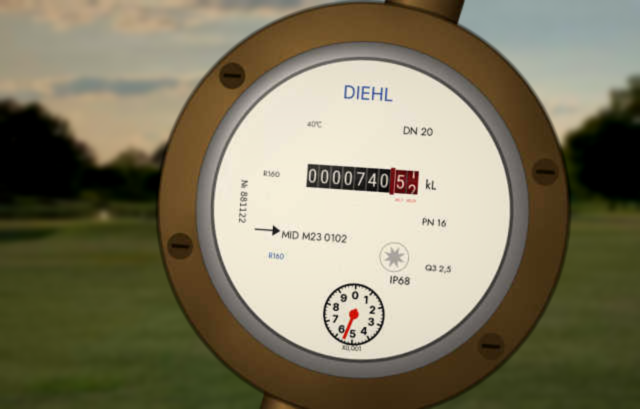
**740.515** kL
